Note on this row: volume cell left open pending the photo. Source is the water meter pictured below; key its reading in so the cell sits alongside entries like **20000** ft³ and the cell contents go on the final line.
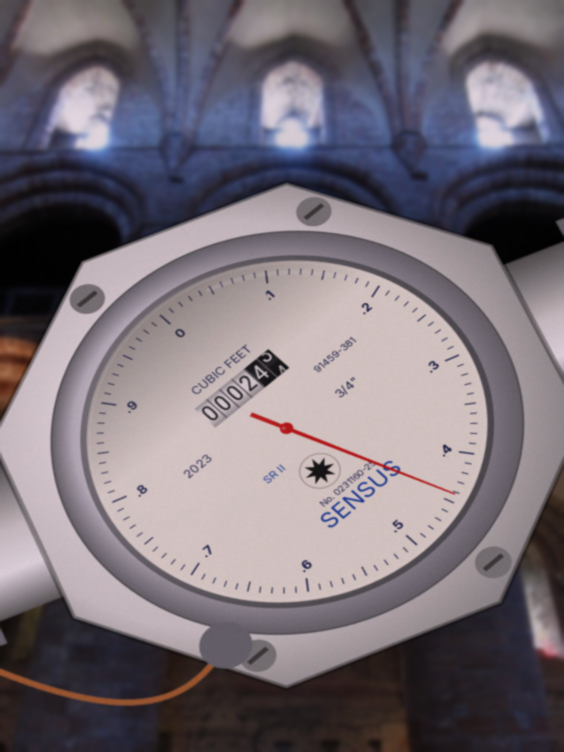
**243.44** ft³
